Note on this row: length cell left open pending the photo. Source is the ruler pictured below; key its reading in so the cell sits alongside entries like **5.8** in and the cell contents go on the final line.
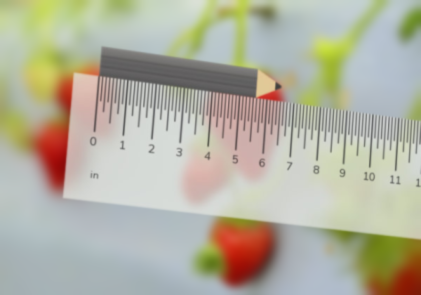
**6.5** in
